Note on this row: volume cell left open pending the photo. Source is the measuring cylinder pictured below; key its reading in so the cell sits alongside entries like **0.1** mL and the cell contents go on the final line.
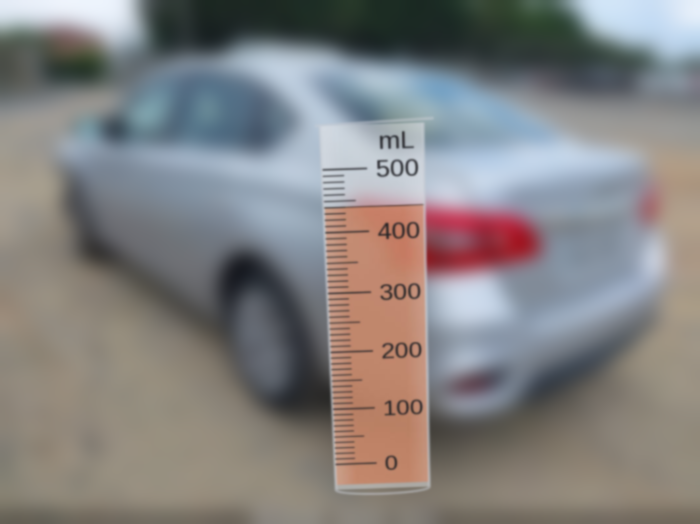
**440** mL
